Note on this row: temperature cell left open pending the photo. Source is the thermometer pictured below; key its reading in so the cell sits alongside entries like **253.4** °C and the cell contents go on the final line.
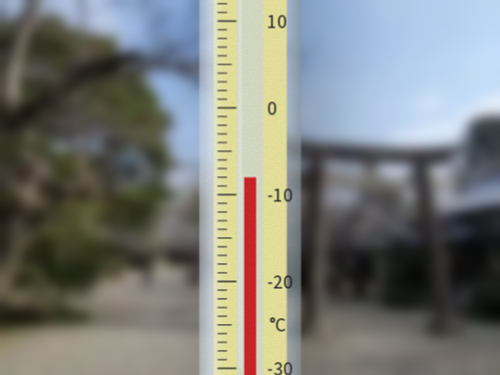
**-8** °C
